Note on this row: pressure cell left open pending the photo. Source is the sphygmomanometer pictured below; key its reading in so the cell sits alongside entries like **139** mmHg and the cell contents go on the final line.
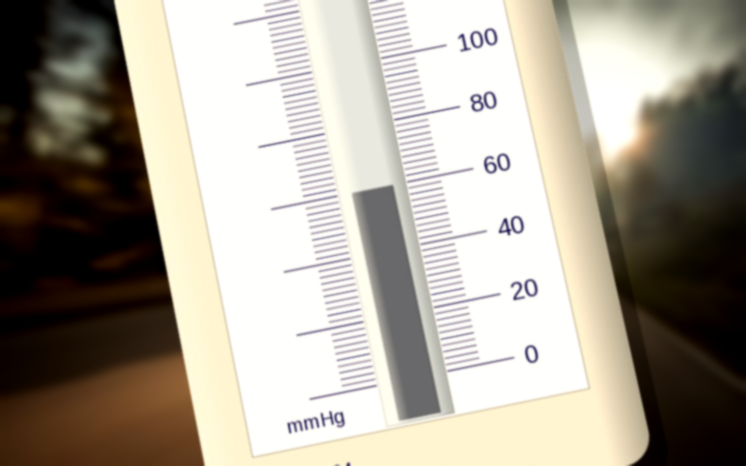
**60** mmHg
